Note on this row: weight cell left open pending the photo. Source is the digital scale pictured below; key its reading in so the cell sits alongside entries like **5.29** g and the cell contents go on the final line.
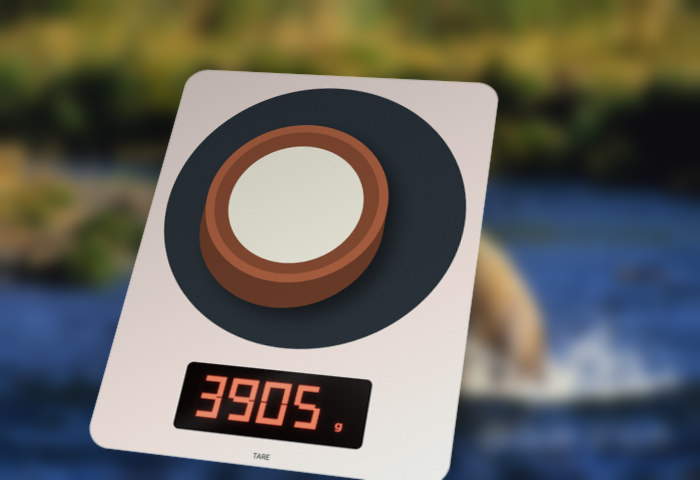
**3905** g
